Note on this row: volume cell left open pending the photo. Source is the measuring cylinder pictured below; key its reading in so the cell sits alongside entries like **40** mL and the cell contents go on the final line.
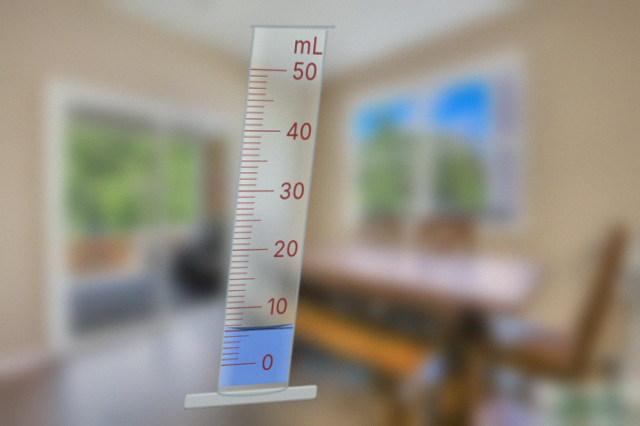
**6** mL
